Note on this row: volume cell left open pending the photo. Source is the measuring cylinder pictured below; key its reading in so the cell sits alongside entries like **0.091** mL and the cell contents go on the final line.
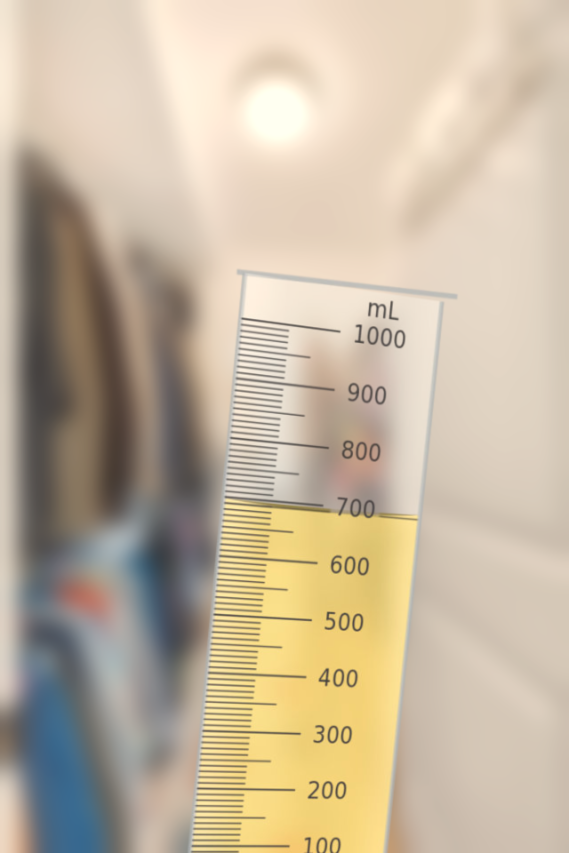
**690** mL
